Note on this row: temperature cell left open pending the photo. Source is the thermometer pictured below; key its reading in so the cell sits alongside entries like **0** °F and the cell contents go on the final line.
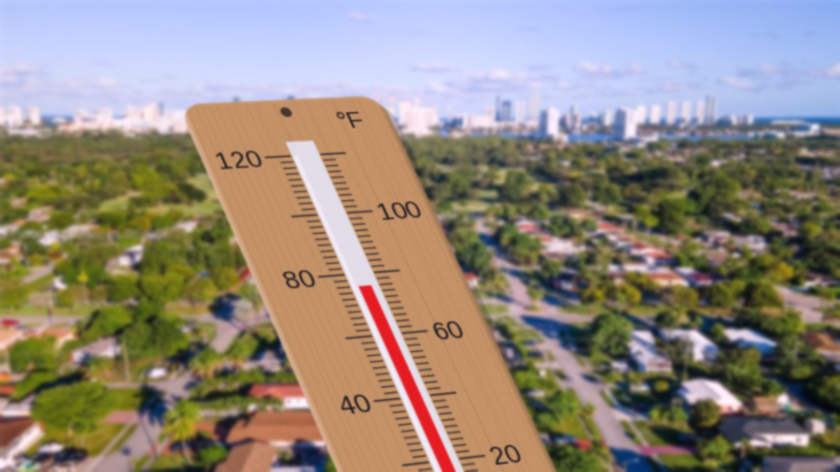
**76** °F
